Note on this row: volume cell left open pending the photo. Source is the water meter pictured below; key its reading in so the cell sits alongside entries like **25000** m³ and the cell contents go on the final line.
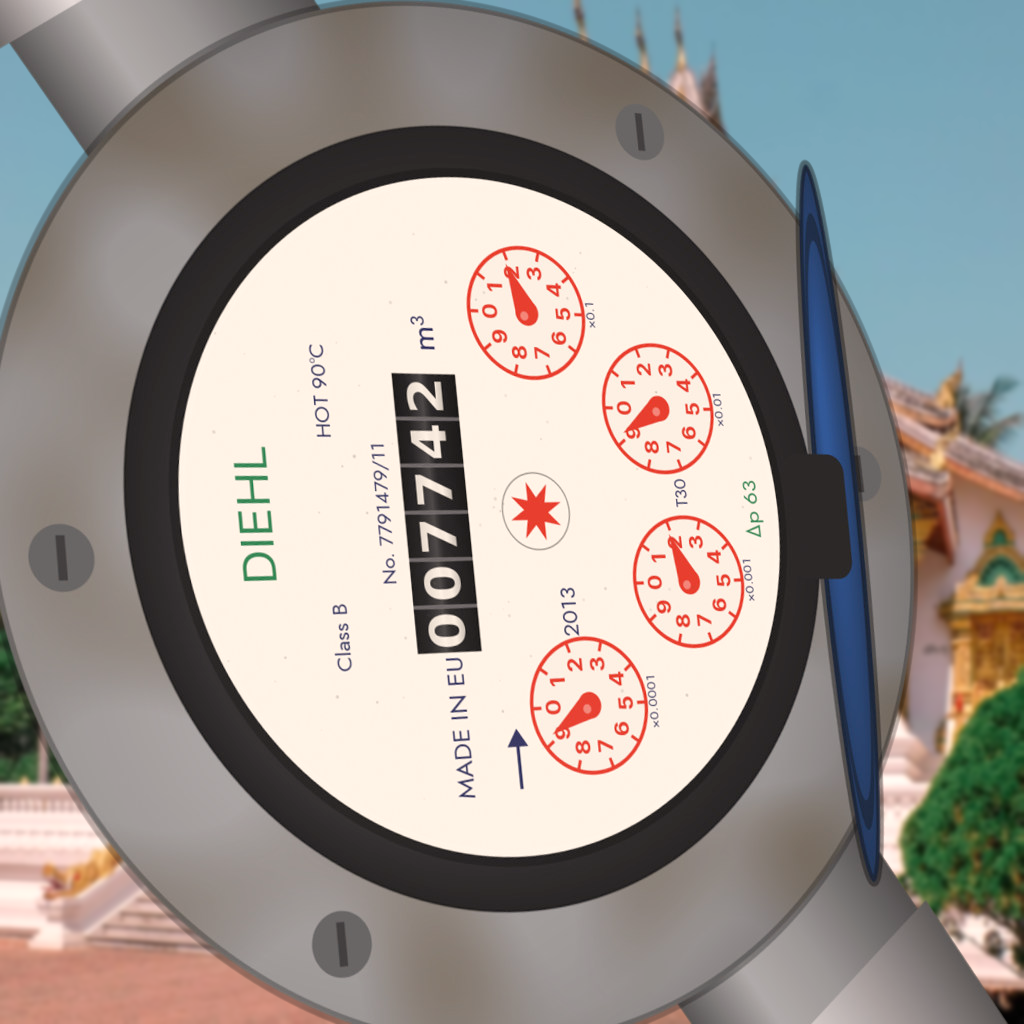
**7742.1919** m³
